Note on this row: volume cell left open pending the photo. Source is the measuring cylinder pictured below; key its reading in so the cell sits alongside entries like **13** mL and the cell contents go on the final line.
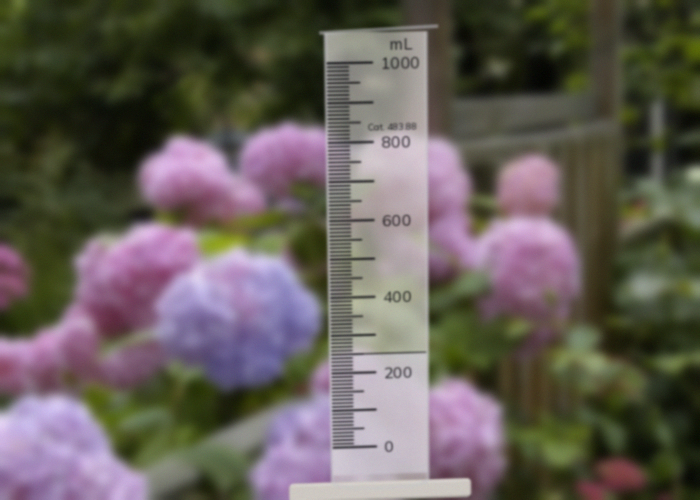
**250** mL
